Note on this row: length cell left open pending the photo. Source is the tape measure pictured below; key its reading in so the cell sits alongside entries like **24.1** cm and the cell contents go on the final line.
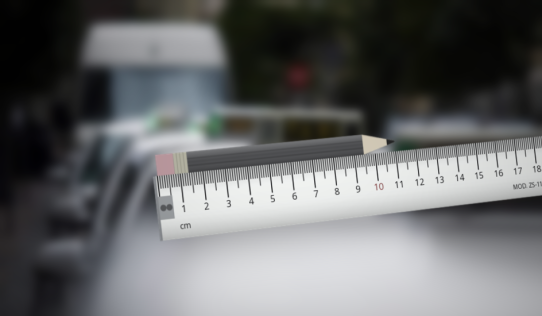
**11** cm
